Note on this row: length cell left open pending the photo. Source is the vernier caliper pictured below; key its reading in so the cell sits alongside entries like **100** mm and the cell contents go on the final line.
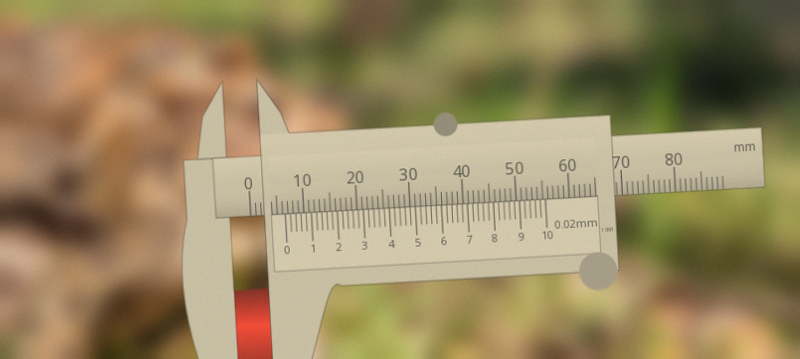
**6.5** mm
